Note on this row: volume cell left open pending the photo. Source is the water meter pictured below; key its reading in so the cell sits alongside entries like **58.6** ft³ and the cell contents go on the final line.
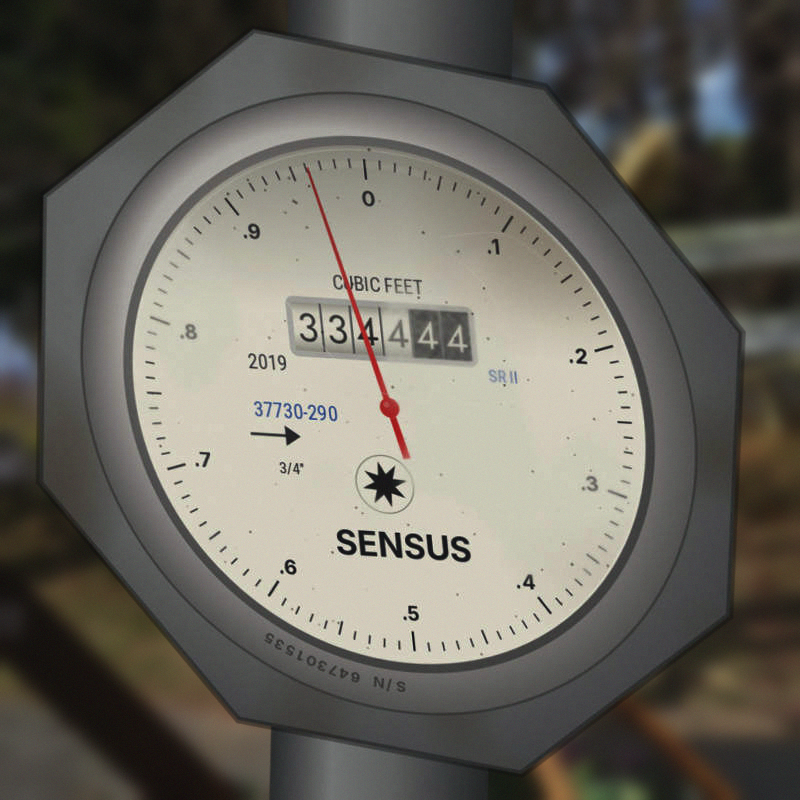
**334443.96** ft³
